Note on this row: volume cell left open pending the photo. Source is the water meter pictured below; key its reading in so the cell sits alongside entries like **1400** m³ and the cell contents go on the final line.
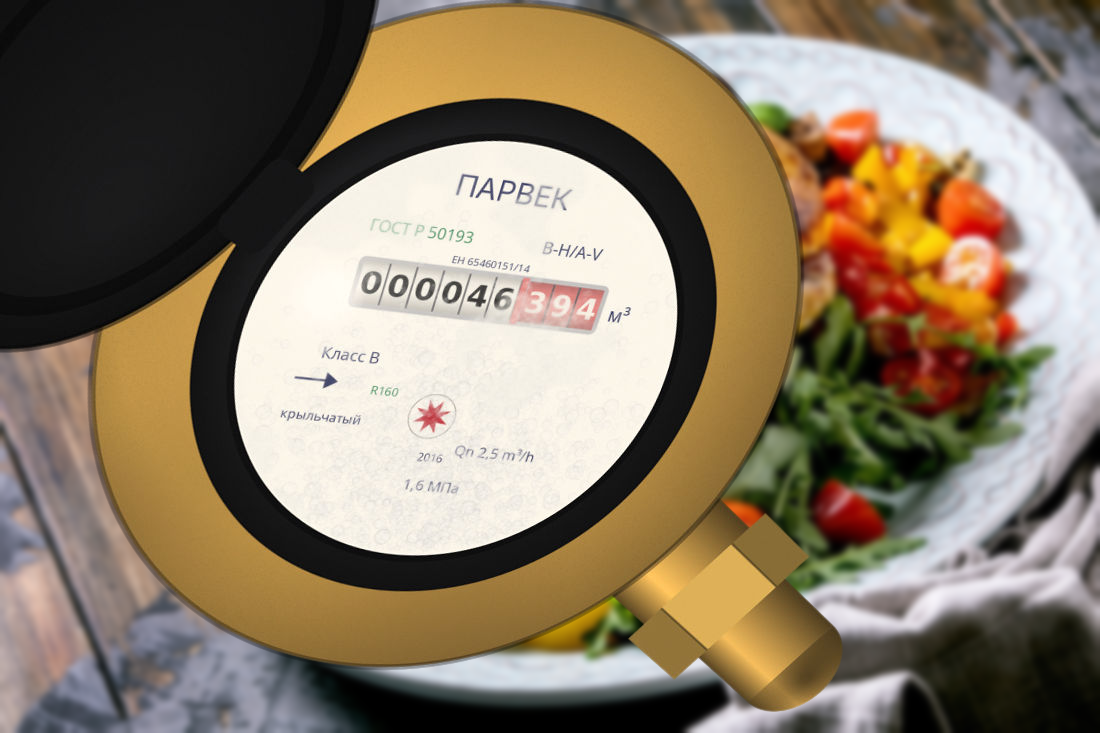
**46.394** m³
